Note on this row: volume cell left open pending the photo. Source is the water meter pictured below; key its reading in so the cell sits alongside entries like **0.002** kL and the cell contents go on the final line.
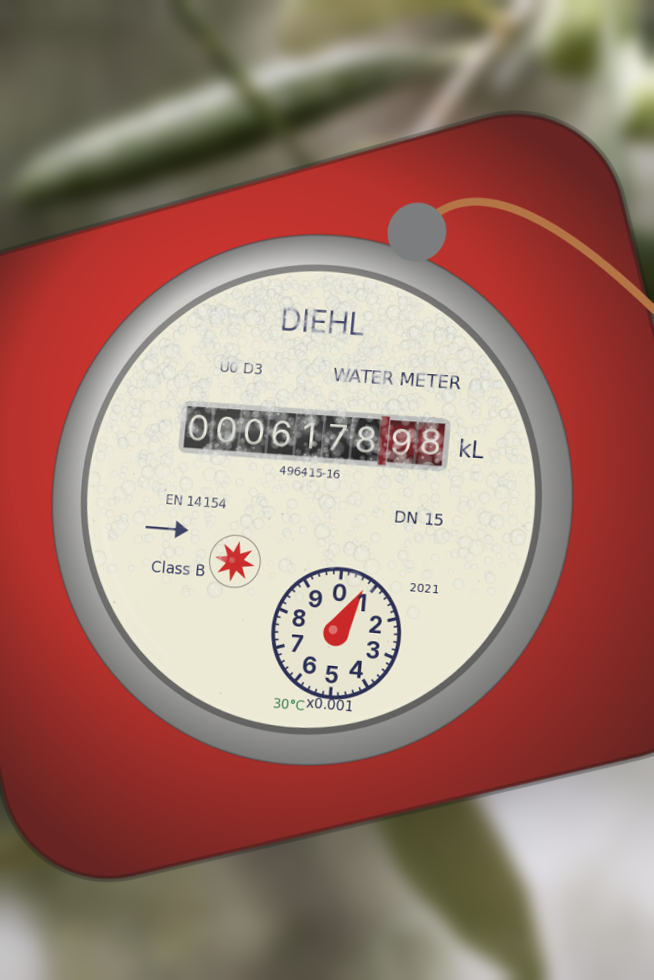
**6178.980** kL
